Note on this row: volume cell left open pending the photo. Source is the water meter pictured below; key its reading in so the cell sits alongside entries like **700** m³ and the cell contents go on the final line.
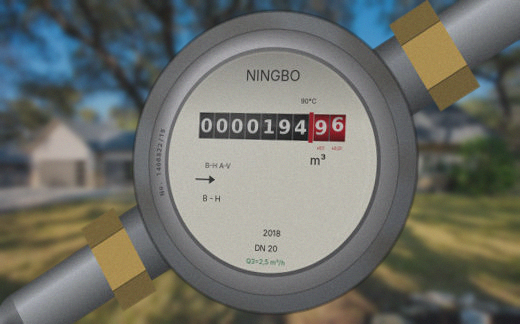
**194.96** m³
